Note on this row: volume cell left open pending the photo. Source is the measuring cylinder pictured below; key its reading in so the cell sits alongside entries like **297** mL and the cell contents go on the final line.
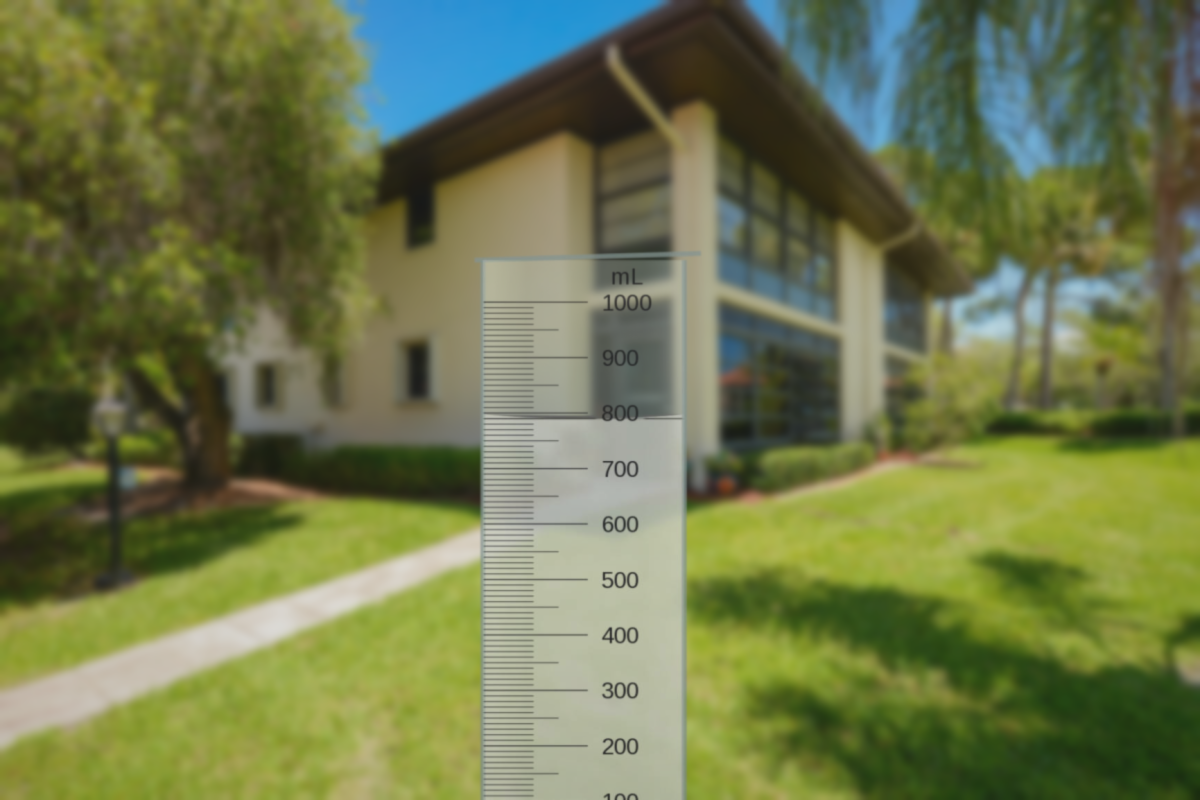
**790** mL
